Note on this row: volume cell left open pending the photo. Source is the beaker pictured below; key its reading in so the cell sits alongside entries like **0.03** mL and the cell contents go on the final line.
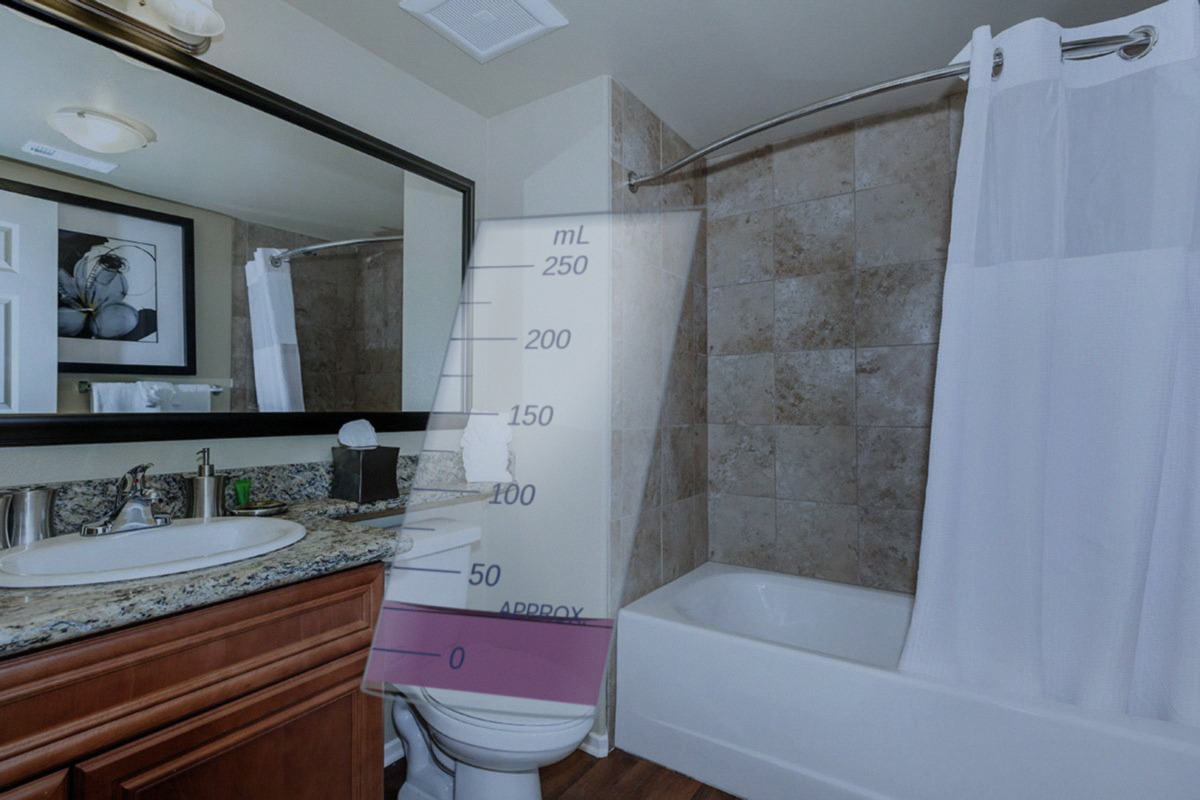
**25** mL
